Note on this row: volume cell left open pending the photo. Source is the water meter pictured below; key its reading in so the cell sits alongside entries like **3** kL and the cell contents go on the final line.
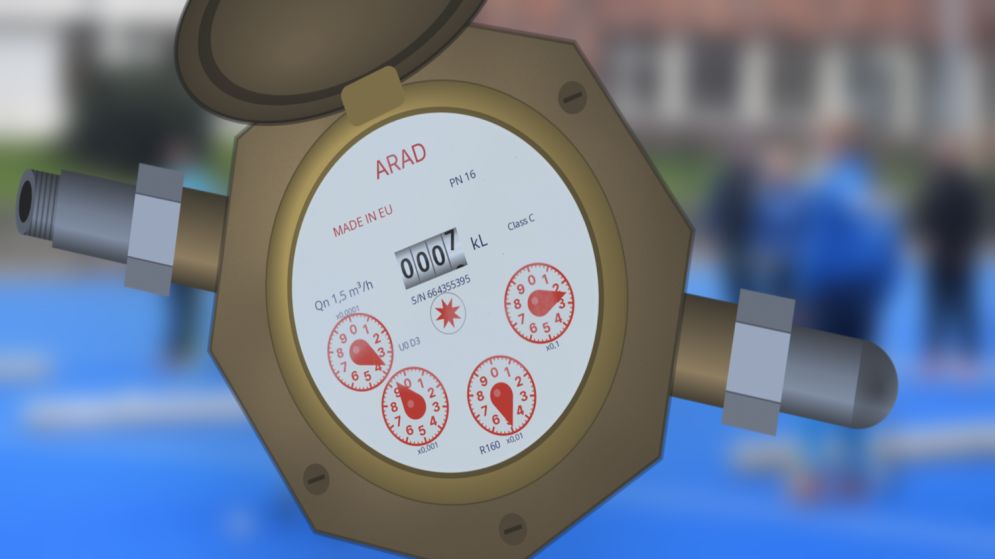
**7.2493** kL
